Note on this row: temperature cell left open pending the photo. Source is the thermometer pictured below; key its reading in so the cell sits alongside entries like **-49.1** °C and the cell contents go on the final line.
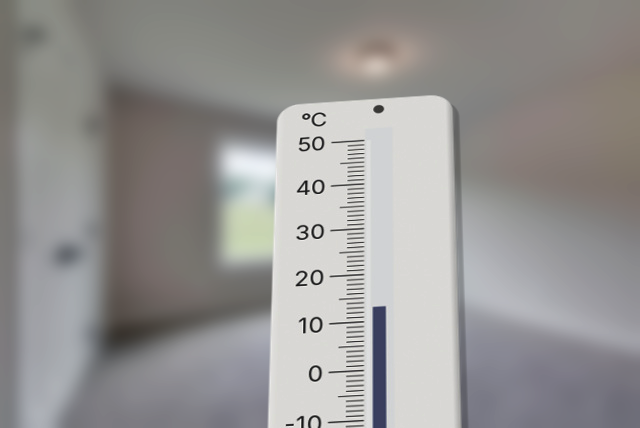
**13** °C
